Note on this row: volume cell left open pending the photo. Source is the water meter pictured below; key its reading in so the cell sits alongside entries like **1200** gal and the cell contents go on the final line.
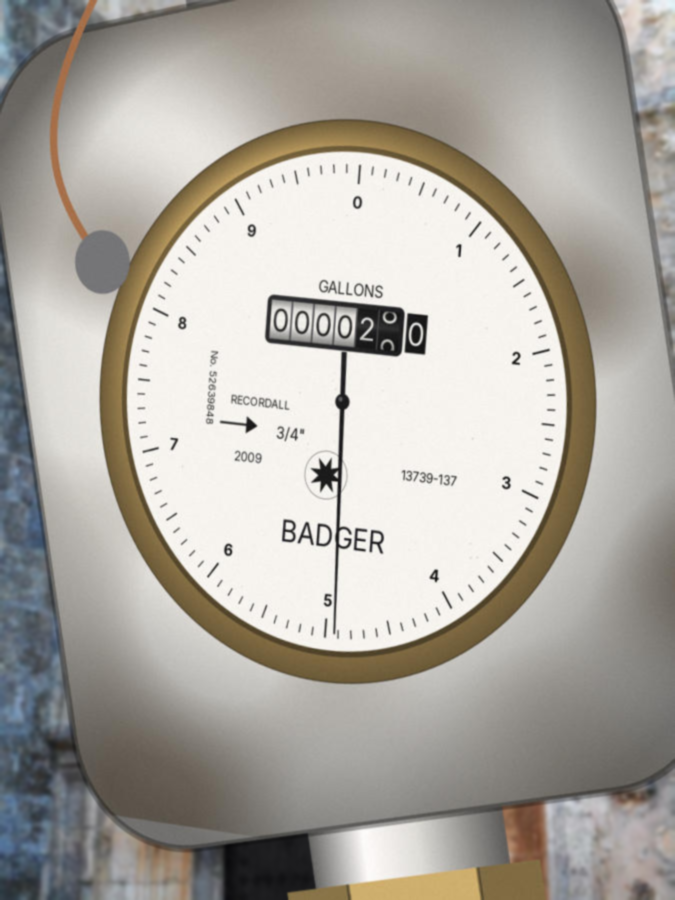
**284.9** gal
